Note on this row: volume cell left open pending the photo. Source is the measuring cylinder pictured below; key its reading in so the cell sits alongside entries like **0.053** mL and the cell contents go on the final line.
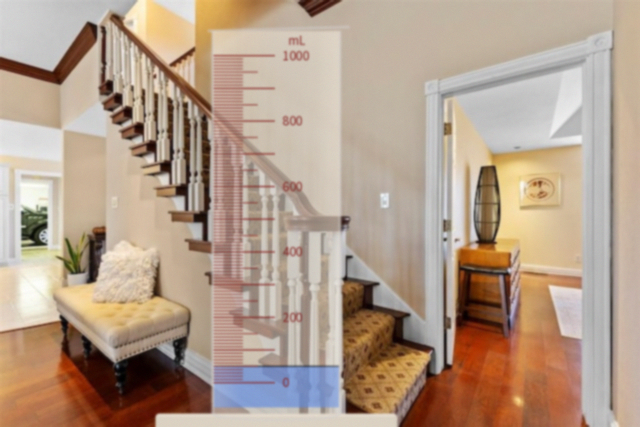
**50** mL
